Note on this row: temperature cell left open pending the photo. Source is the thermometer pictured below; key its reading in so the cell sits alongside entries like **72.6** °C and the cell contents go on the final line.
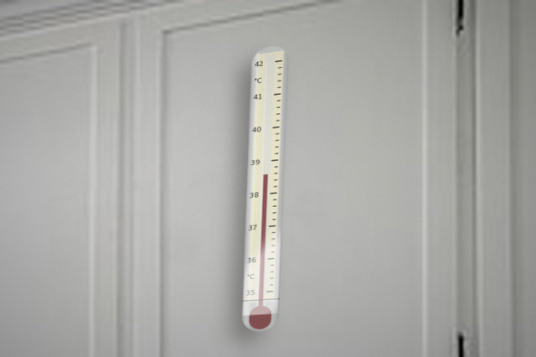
**38.6** °C
